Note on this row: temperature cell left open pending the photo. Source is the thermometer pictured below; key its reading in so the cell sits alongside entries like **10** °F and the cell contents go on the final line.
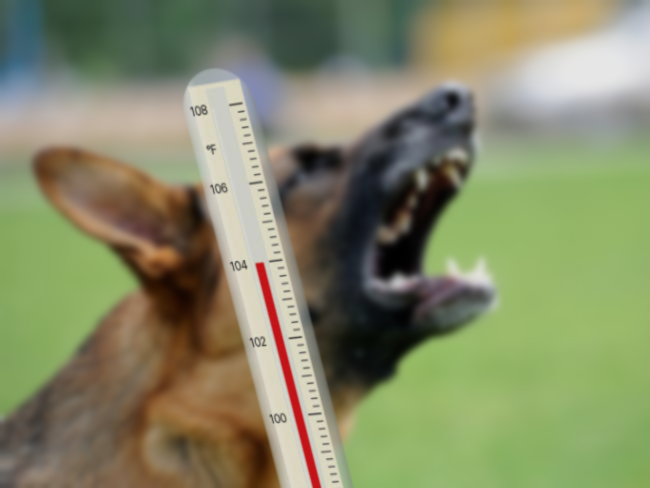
**104** °F
